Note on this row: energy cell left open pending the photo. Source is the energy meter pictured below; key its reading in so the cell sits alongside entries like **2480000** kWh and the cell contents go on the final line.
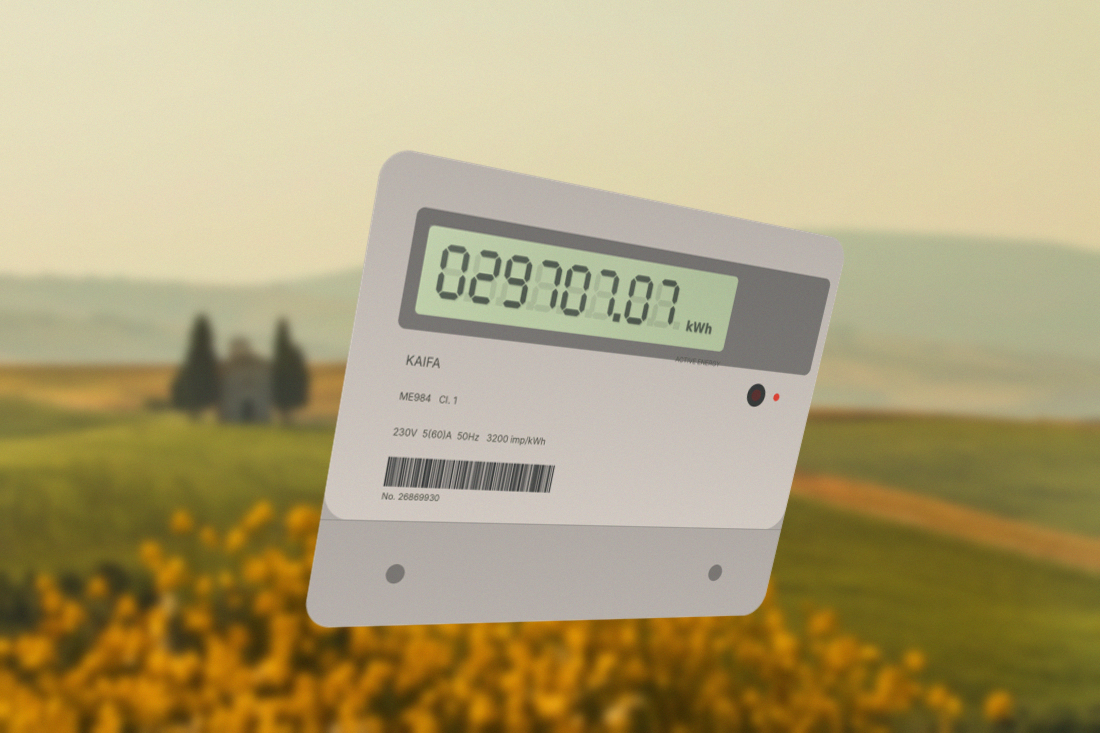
**29707.07** kWh
